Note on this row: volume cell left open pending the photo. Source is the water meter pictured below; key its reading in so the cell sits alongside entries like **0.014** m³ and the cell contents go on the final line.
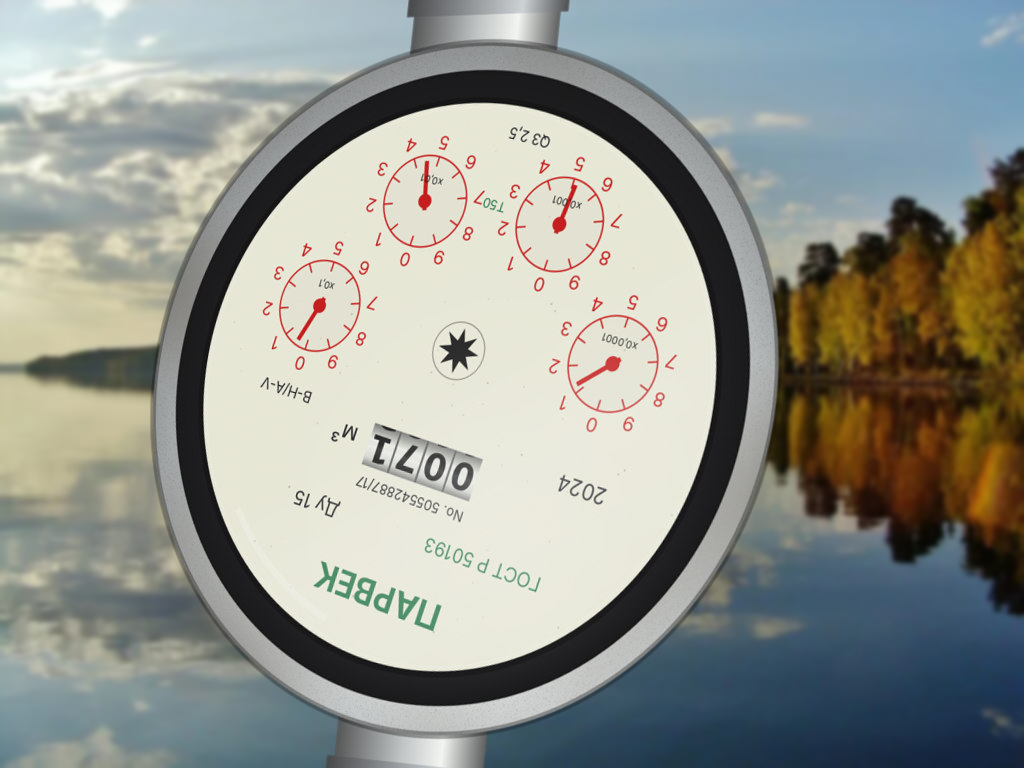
**71.0451** m³
